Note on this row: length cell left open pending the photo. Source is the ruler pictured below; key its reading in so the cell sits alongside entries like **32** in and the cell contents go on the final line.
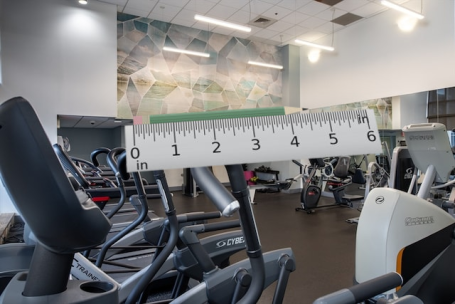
**4.5** in
